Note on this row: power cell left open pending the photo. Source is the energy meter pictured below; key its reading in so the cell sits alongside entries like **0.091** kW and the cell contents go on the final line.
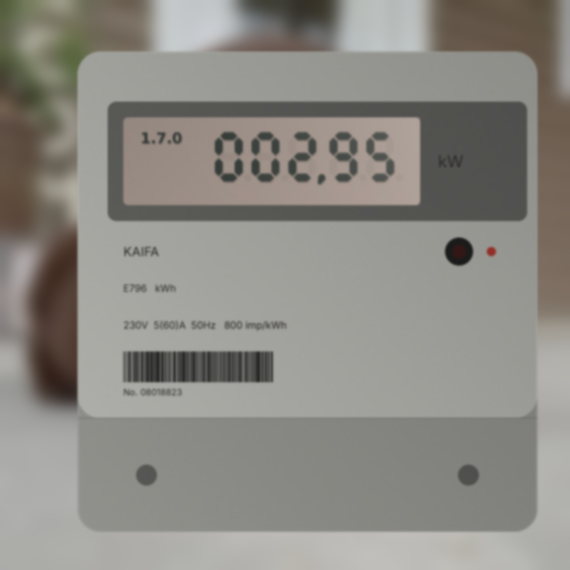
**2.95** kW
